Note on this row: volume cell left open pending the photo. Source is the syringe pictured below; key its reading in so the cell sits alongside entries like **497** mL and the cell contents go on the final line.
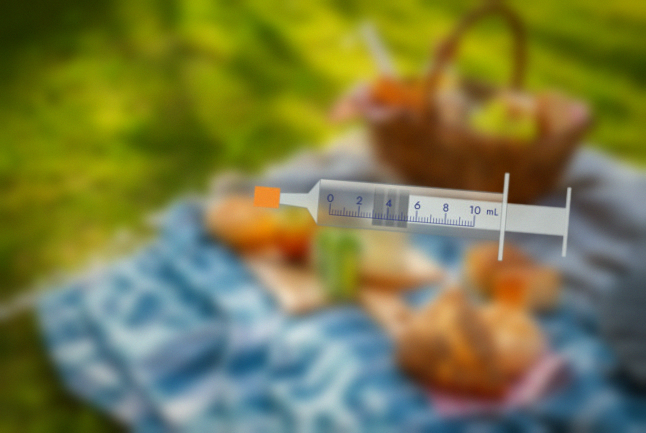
**3** mL
